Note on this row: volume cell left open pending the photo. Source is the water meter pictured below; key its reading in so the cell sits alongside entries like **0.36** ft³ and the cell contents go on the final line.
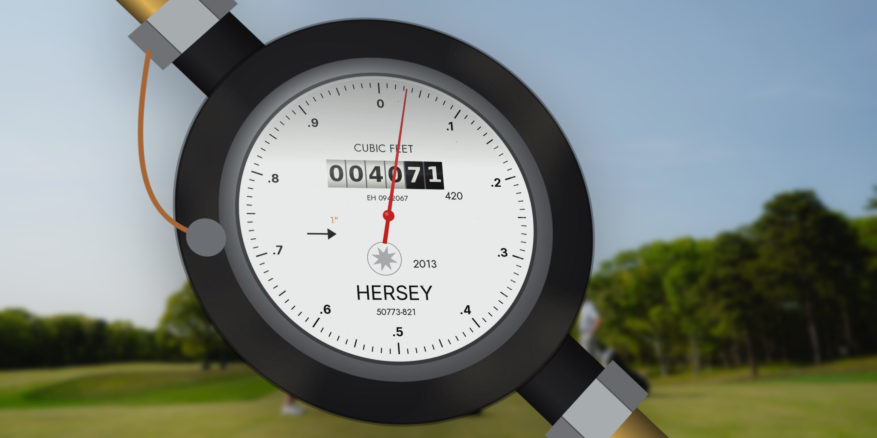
**4071.03** ft³
